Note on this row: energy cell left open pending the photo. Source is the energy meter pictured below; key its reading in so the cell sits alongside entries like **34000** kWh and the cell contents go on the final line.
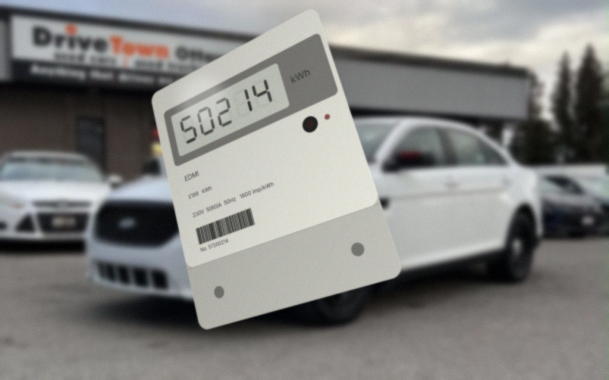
**50214** kWh
